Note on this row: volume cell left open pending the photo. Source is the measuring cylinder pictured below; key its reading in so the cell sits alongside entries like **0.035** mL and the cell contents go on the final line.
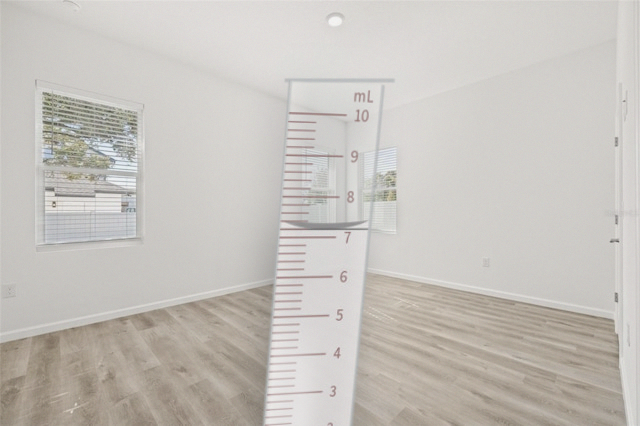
**7.2** mL
